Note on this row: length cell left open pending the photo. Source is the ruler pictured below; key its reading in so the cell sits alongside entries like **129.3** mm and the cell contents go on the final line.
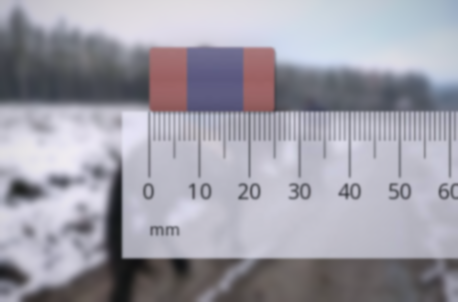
**25** mm
